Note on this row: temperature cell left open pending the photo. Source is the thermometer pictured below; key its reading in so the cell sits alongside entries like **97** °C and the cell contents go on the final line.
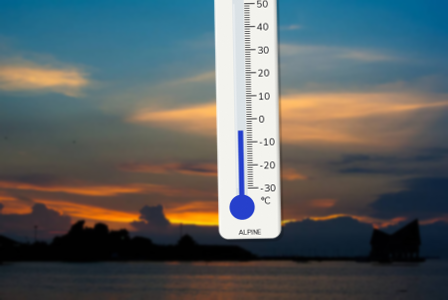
**-5** °C
